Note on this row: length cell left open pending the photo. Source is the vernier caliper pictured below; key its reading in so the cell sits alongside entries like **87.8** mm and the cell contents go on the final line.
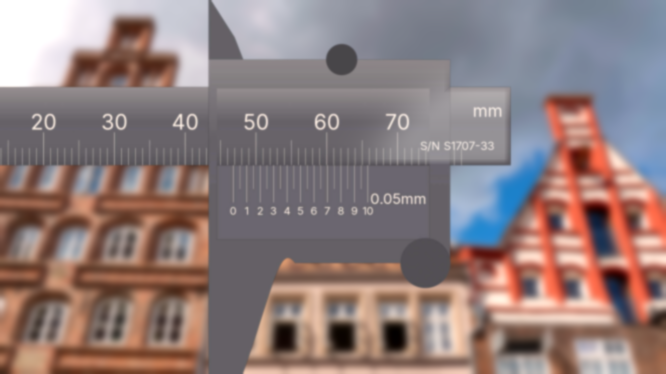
**46.8** mm
